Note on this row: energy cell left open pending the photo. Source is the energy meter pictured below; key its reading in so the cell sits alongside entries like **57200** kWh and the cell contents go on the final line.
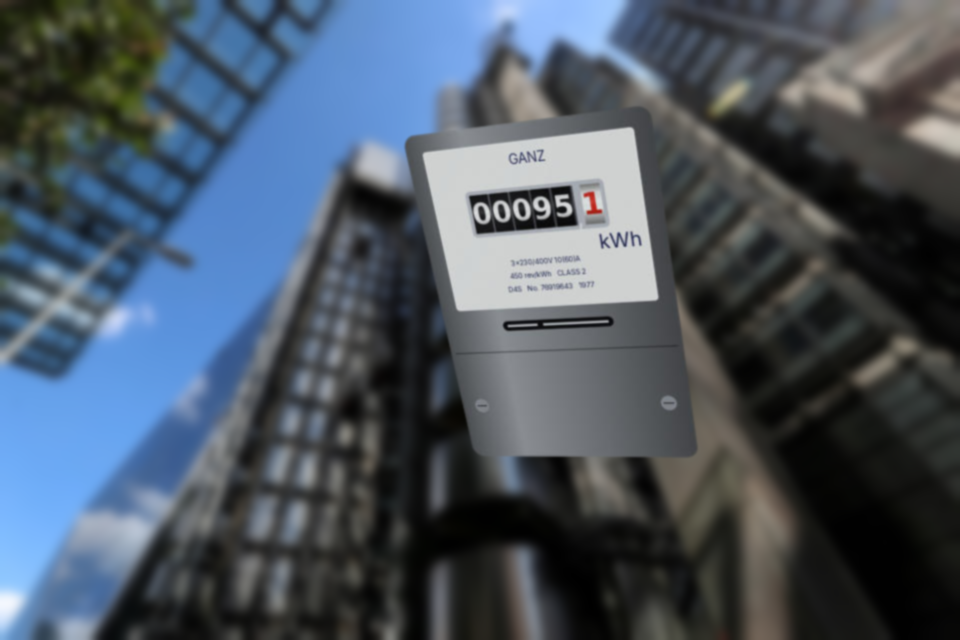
**95.1** kWh
